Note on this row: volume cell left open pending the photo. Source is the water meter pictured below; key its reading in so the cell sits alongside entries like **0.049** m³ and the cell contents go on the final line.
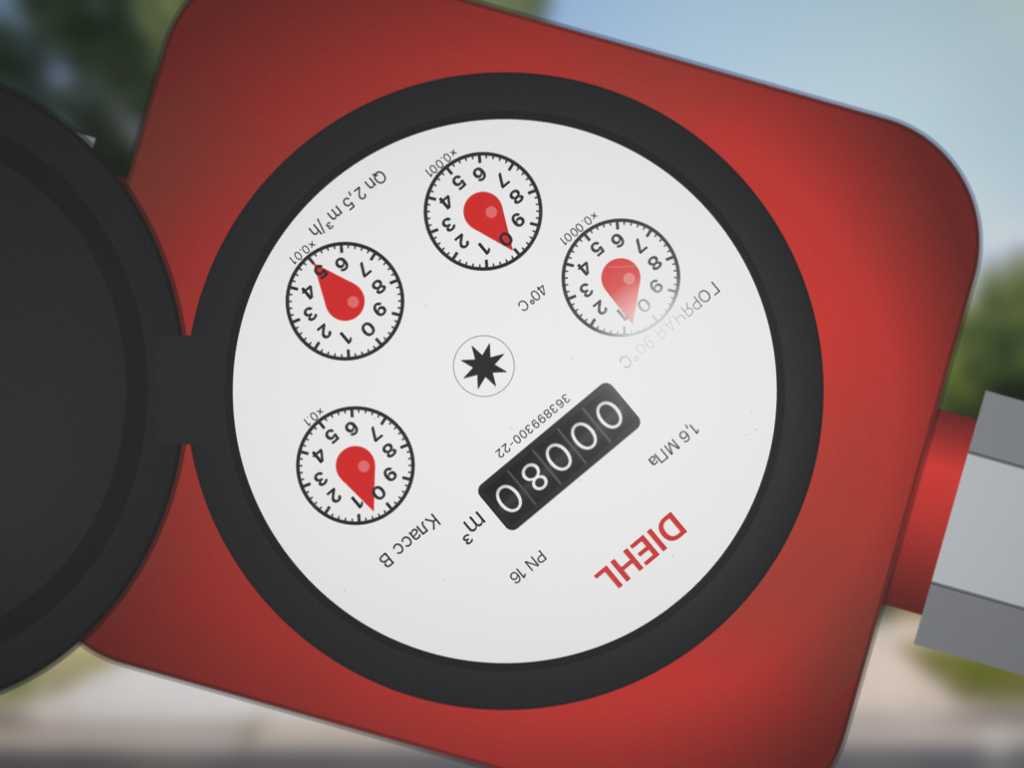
**80.0500** m³
